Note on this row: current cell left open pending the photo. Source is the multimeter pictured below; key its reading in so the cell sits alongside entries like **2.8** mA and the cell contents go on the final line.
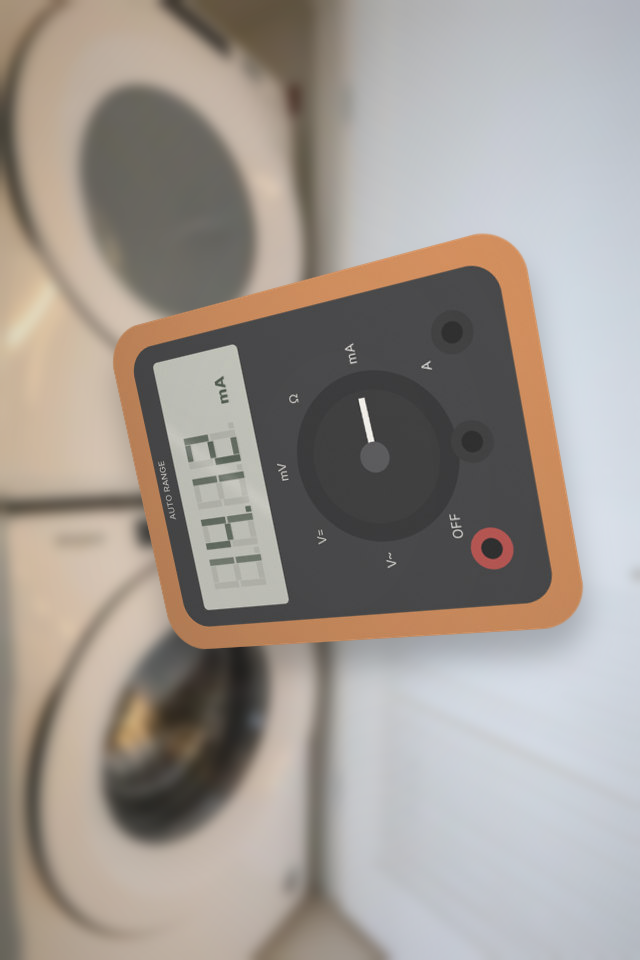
**14.12** mA
